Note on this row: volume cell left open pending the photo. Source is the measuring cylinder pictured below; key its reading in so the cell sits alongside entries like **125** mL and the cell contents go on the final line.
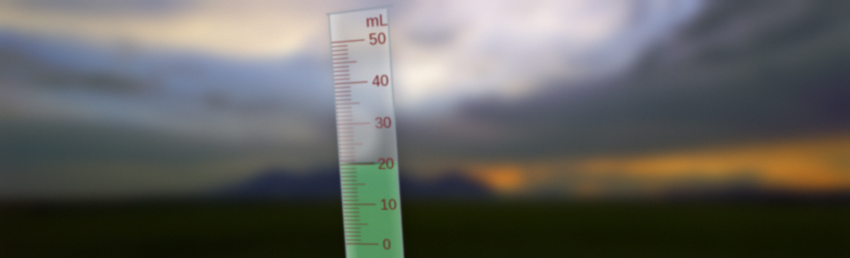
**20** mL
